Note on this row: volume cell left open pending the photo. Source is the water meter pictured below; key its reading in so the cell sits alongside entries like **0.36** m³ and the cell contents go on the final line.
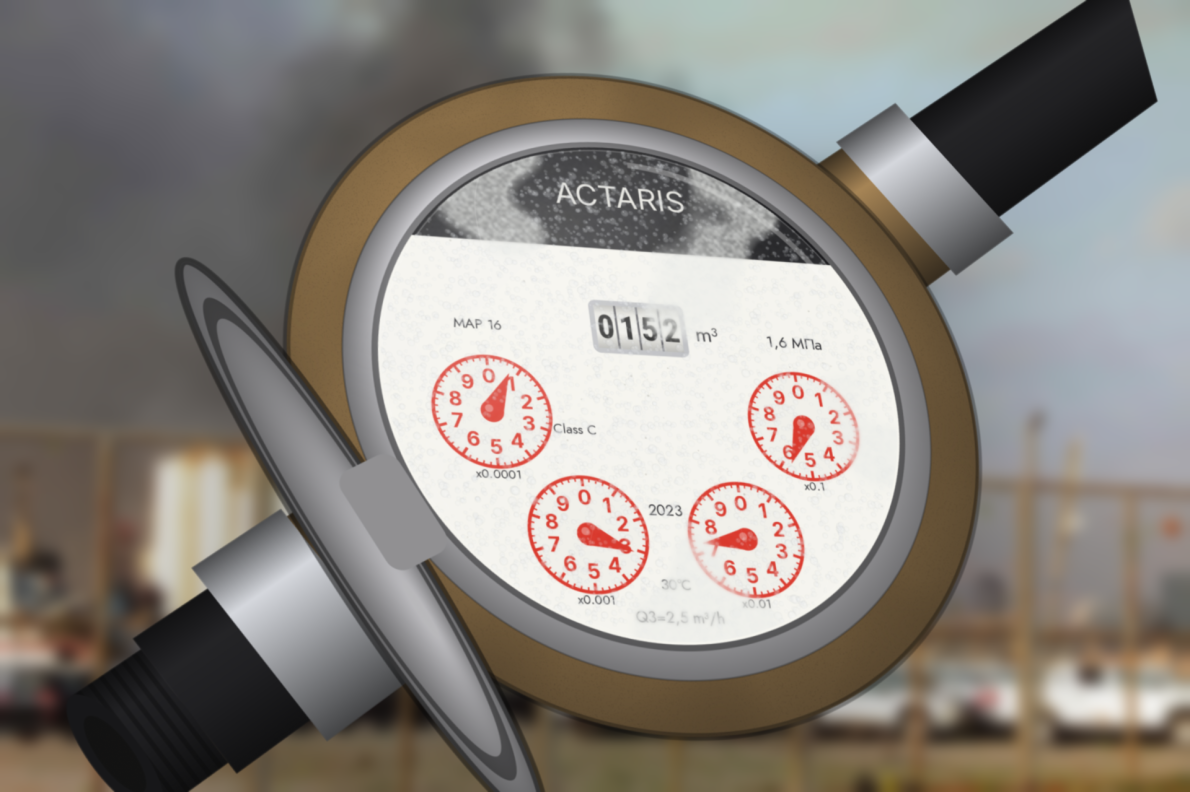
**152.5730** m³
